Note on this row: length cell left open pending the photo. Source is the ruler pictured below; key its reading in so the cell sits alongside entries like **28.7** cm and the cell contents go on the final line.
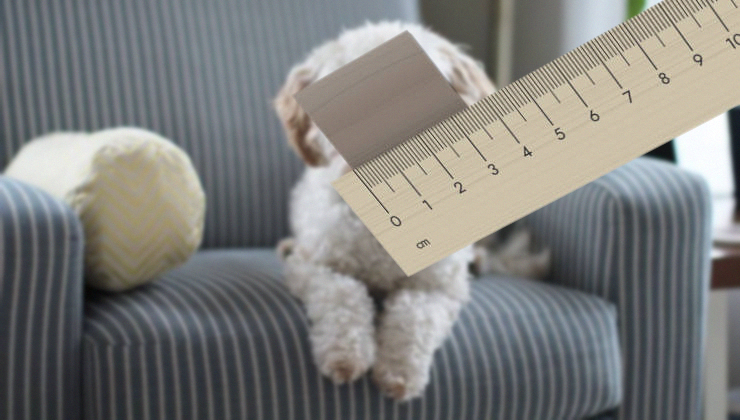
**3.5** cm
